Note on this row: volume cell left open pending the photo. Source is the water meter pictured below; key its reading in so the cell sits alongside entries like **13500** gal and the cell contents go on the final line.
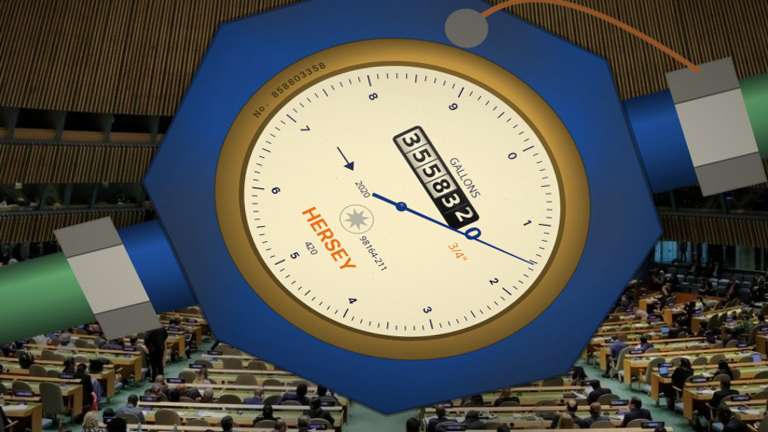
**3558321.5** gal
